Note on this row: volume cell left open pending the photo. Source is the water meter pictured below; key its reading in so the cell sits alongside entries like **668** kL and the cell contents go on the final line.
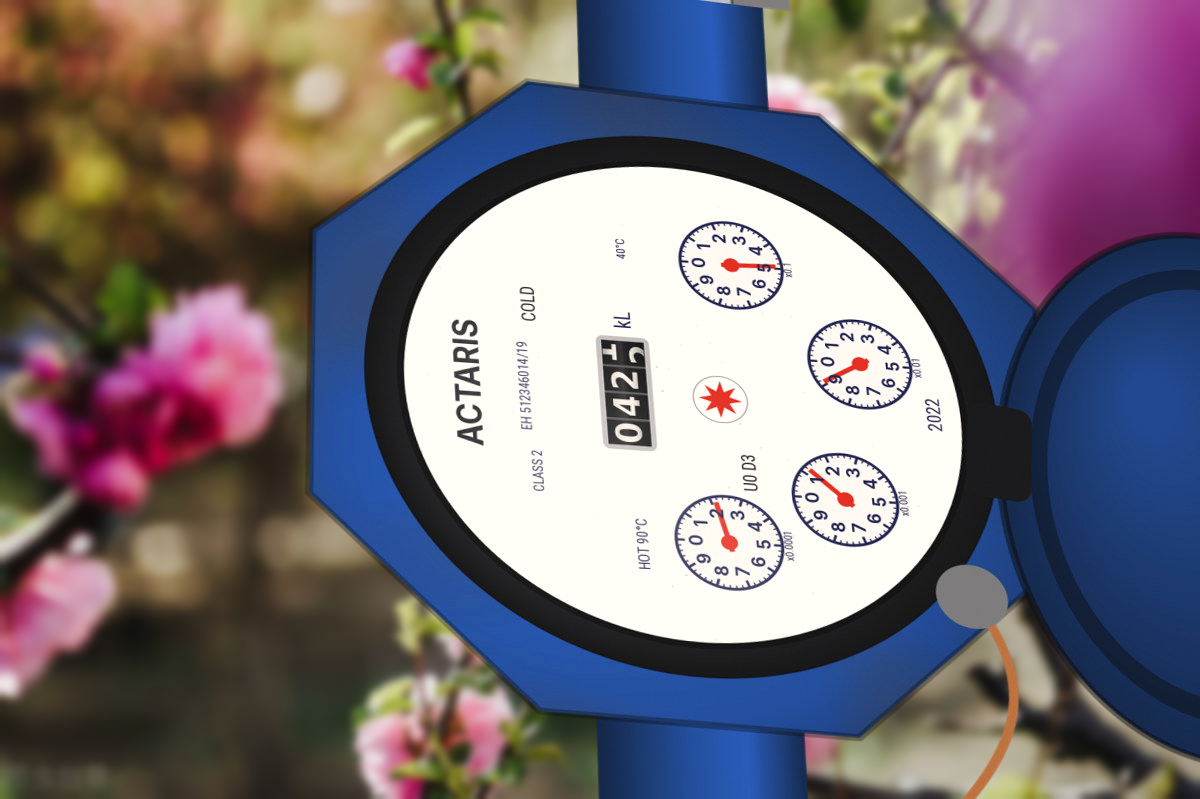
**421.4912** kL
